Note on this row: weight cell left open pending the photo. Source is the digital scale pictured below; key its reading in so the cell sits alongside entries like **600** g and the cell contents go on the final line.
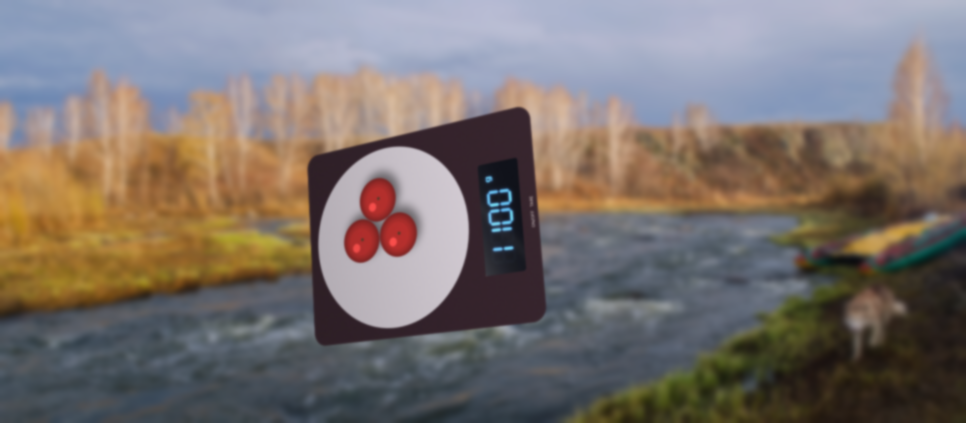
**1100** g
